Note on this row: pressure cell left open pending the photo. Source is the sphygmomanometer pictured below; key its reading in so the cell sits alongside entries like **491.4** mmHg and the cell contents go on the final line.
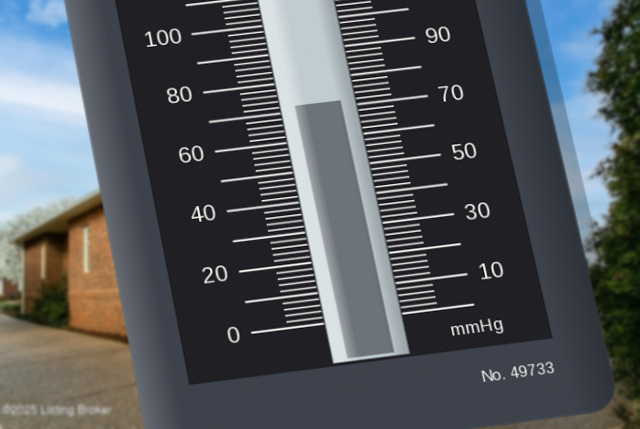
**72** mmHg
